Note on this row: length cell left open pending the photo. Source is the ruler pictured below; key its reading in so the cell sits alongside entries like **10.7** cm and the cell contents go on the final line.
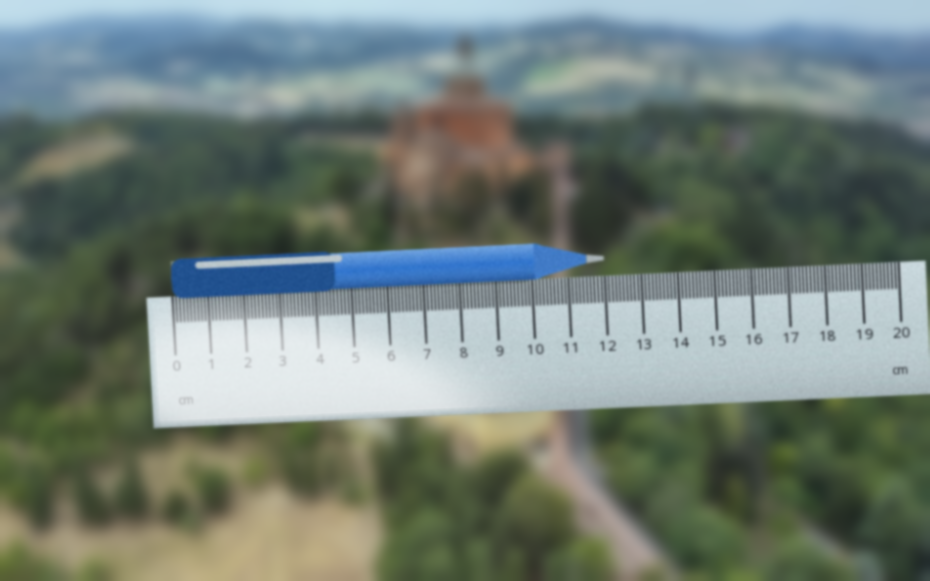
**12** cm
